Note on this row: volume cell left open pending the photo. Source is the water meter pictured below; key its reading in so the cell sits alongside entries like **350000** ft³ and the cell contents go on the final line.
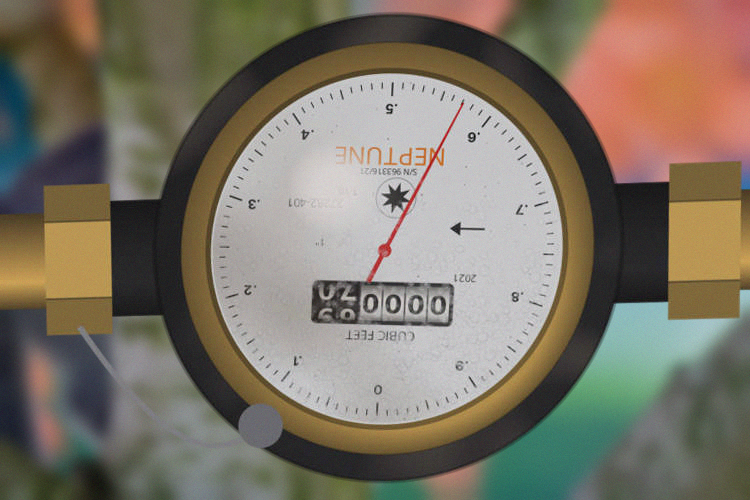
**69.57** ft³
